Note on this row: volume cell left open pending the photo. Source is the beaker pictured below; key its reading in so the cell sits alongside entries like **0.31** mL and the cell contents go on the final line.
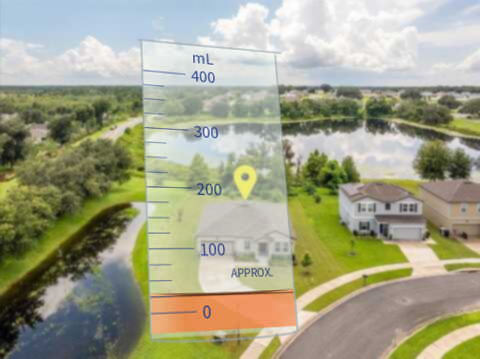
**25** mL
